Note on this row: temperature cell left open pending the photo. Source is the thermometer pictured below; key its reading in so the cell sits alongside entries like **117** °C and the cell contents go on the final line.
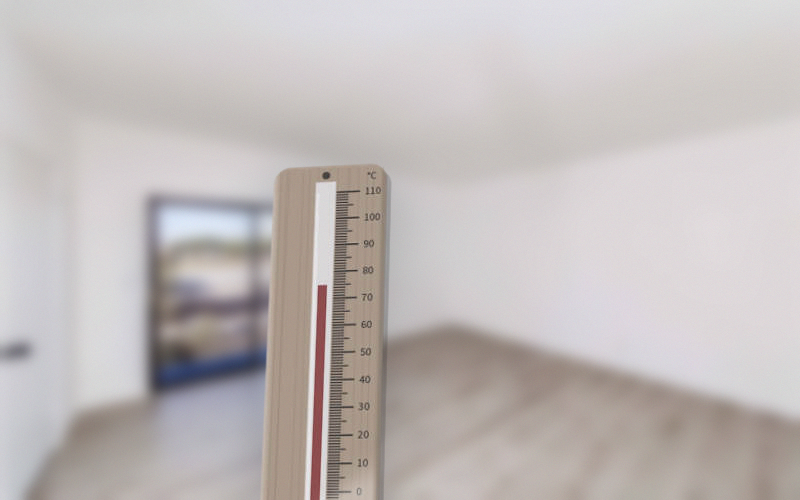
**75** °C
